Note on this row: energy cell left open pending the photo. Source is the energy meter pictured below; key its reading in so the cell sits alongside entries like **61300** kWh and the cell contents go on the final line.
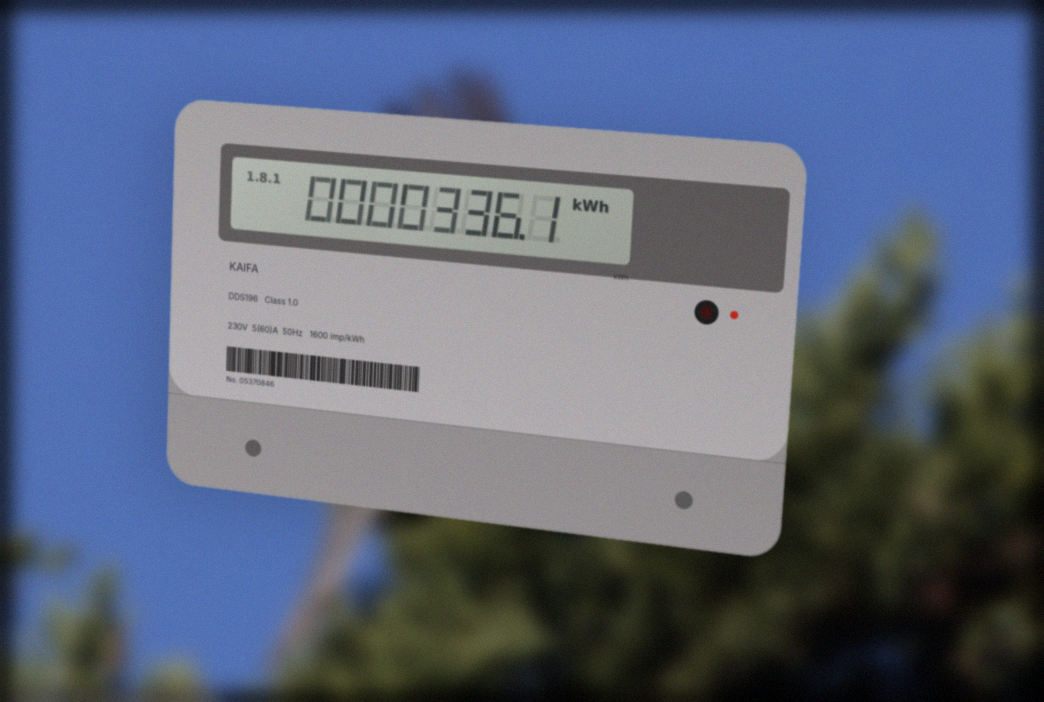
**336.1** kWh
